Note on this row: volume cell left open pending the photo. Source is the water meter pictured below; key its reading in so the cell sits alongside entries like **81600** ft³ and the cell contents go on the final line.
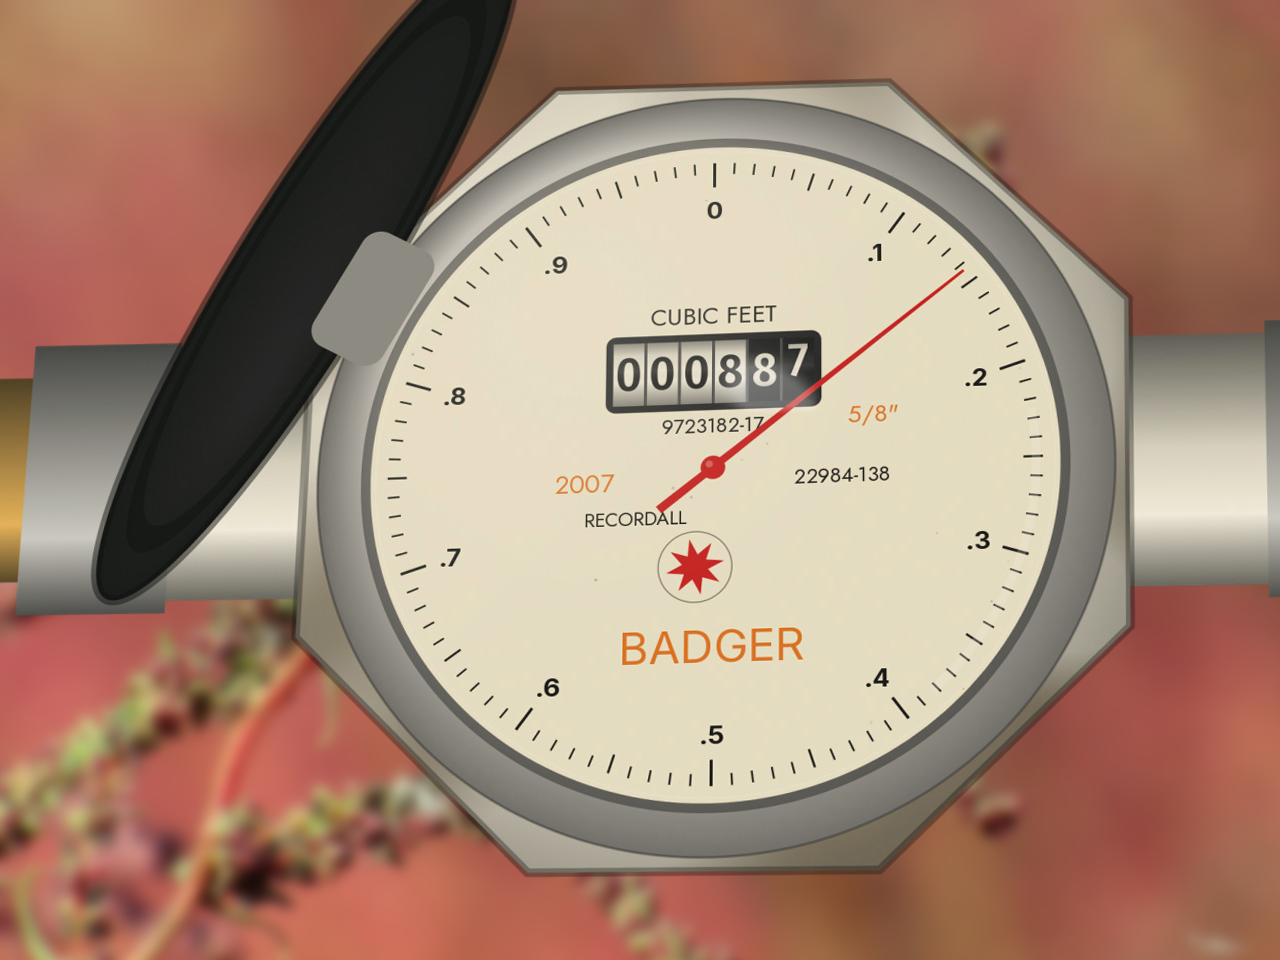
**887.14** ft³
